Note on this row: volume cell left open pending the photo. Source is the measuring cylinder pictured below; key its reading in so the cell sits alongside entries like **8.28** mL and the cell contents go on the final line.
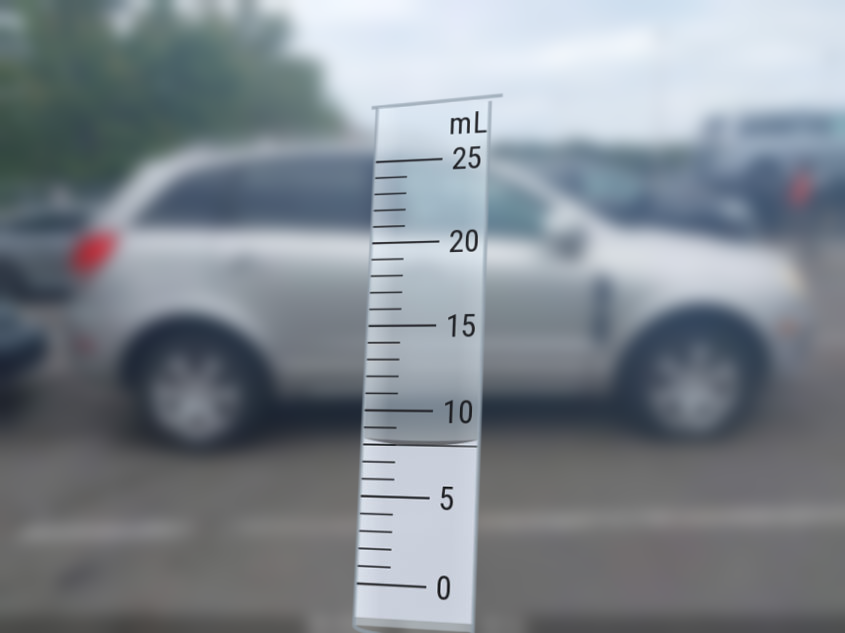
**8** mL
